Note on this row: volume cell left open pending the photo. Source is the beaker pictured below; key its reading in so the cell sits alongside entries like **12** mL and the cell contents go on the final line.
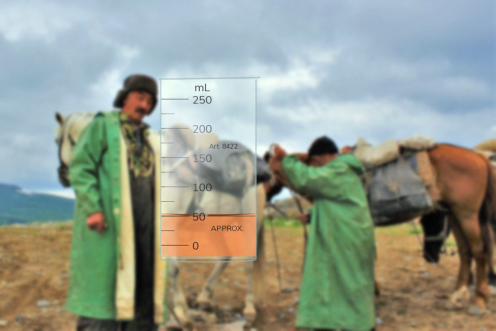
**50** mL
